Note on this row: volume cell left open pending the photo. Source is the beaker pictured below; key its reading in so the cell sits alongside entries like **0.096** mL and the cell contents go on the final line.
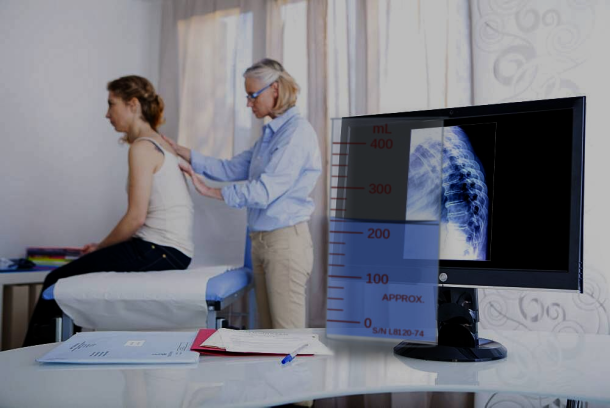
**225** mL
